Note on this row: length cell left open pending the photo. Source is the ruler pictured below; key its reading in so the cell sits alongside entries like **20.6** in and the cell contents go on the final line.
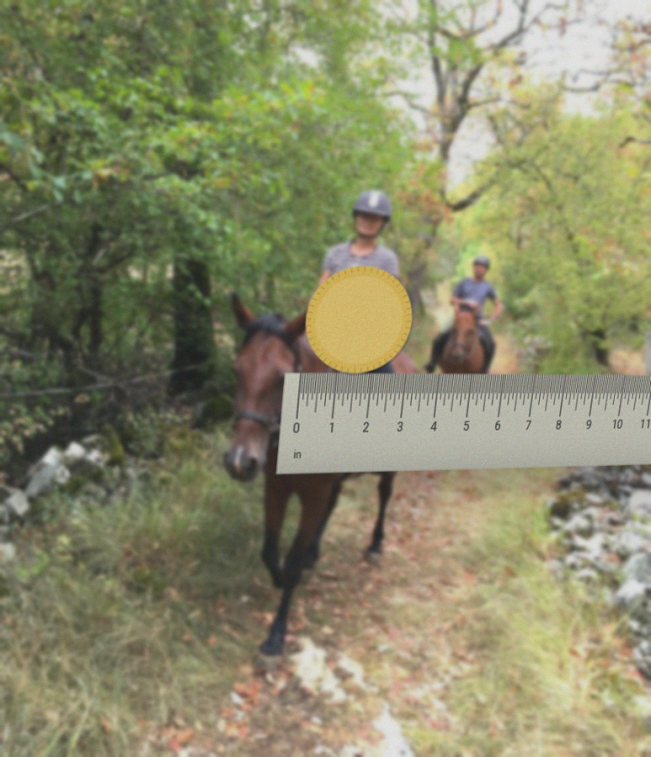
**3** in
